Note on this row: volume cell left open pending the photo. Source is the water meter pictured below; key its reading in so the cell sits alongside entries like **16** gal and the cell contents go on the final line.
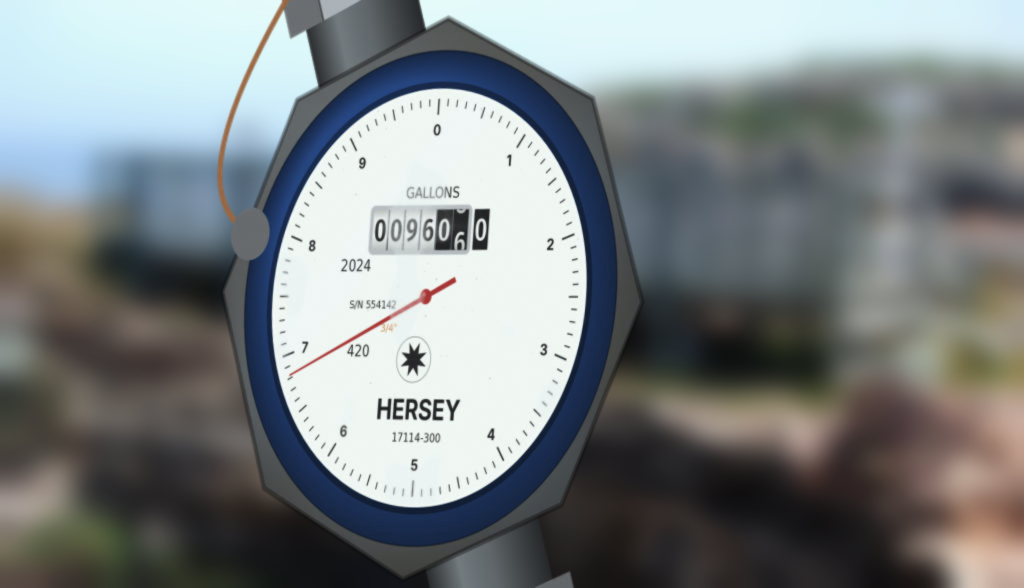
**96056.8** gal
